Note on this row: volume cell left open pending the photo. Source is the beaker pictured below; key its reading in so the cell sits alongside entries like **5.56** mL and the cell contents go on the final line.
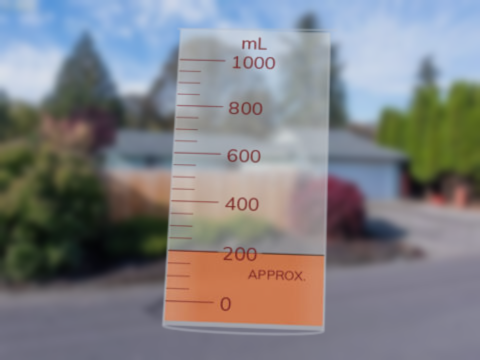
**200** mL
